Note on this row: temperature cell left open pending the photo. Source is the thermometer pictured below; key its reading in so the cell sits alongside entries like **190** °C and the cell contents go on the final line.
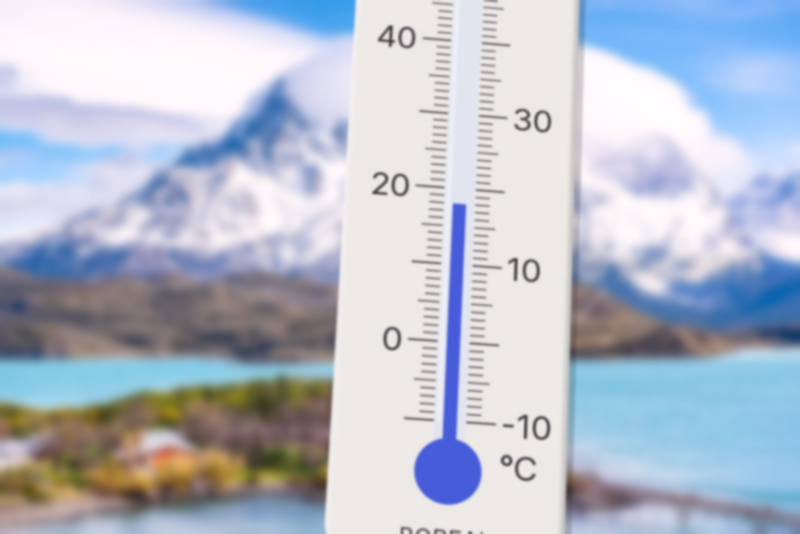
**18** °C
